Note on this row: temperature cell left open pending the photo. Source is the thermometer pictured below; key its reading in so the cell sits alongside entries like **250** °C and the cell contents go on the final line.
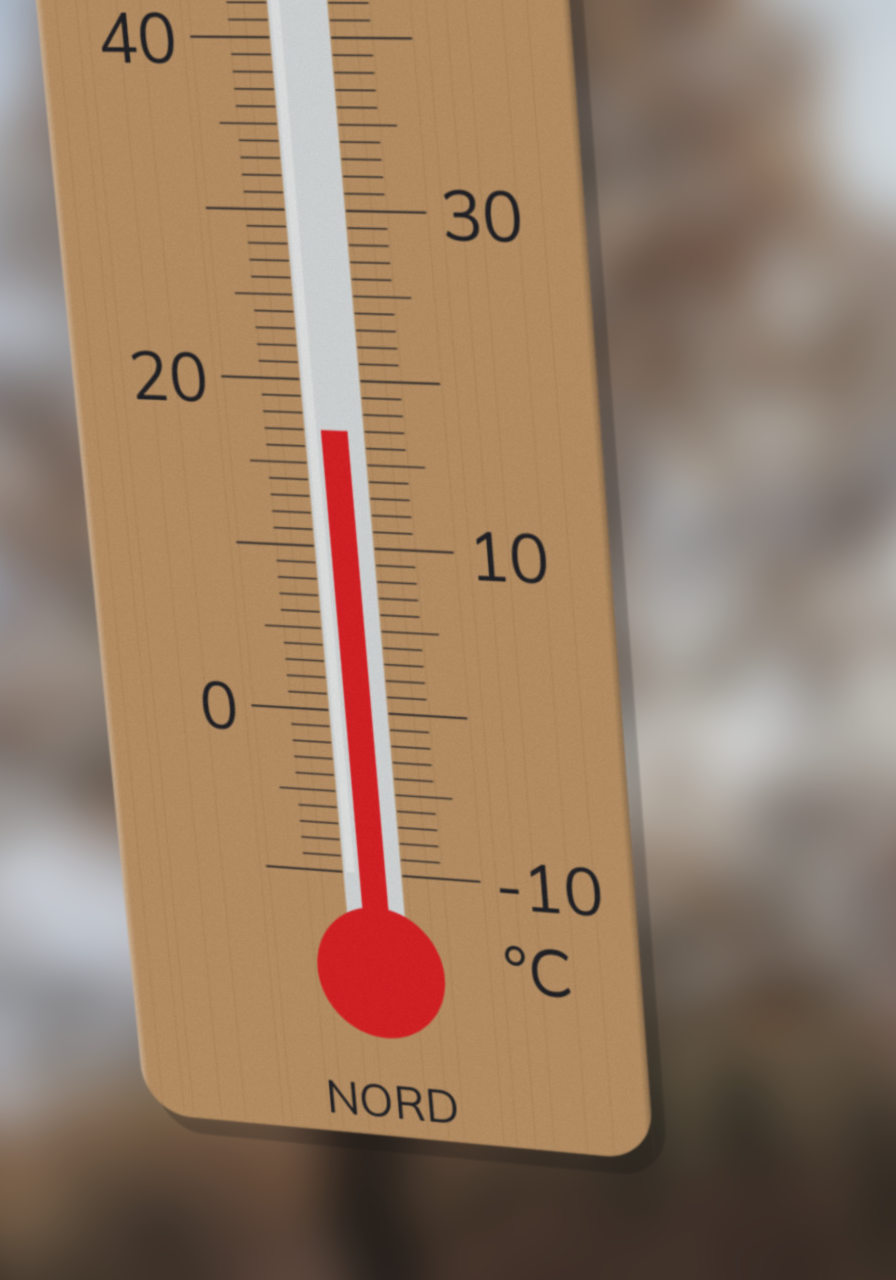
**17** °C
